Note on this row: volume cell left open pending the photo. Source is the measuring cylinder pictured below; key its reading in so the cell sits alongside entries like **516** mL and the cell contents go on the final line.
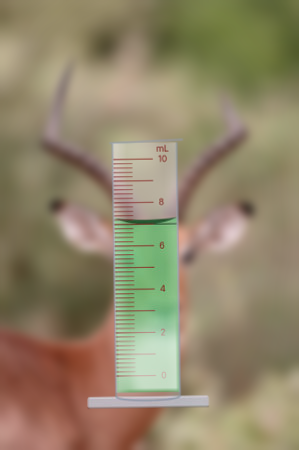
**7** mL
